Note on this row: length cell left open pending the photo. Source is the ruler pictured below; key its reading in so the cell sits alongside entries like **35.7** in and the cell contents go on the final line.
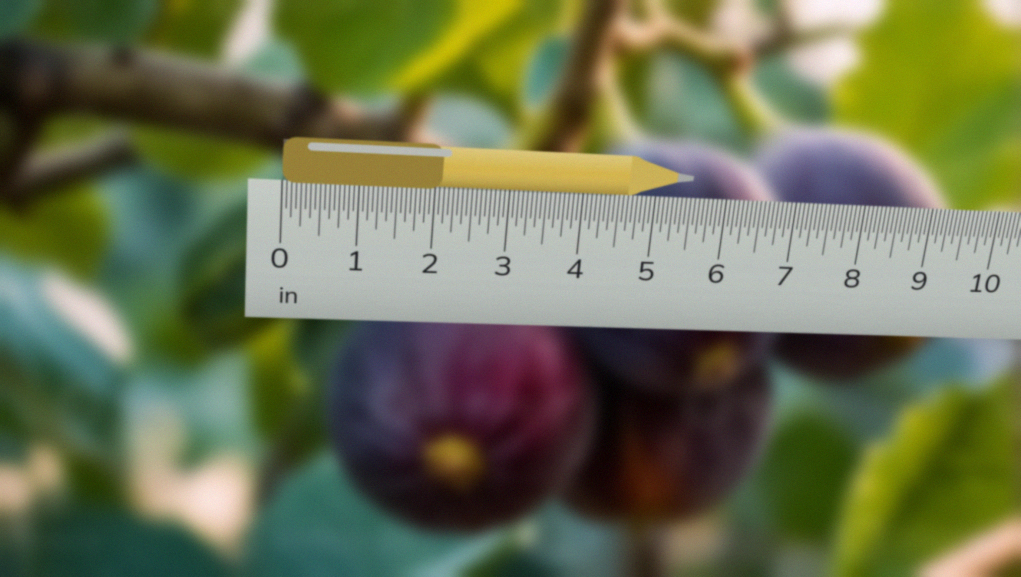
**5.5** in
